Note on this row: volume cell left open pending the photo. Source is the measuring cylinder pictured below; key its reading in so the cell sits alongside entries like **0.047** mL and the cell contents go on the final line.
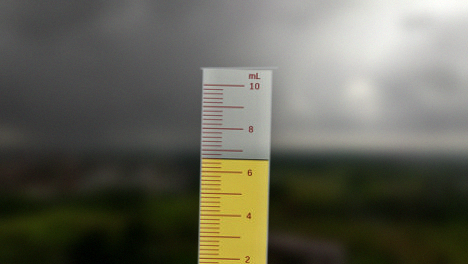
**6.6** mL
